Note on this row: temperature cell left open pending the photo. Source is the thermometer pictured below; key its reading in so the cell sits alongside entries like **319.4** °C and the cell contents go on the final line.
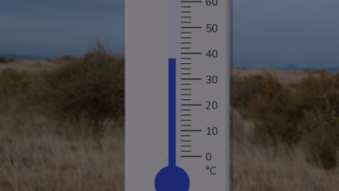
**38** °C
